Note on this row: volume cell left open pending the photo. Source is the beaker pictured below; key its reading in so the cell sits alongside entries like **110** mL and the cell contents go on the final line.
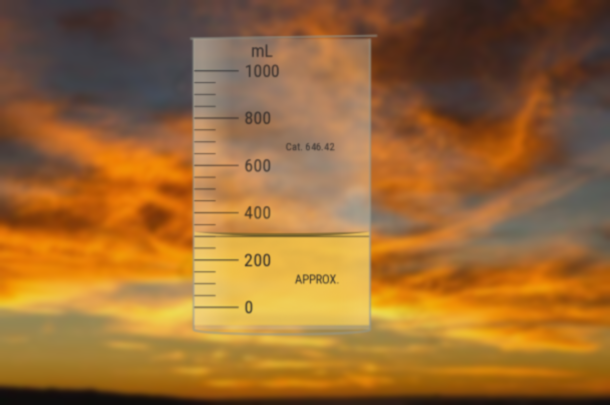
**300** mL
